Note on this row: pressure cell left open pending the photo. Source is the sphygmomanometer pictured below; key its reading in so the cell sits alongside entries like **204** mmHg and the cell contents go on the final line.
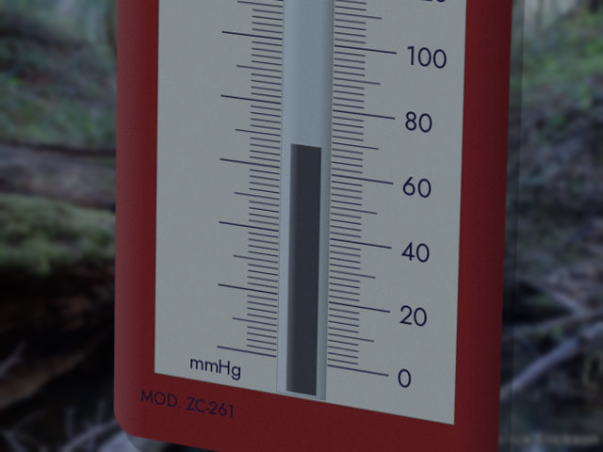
**68** mmHg
